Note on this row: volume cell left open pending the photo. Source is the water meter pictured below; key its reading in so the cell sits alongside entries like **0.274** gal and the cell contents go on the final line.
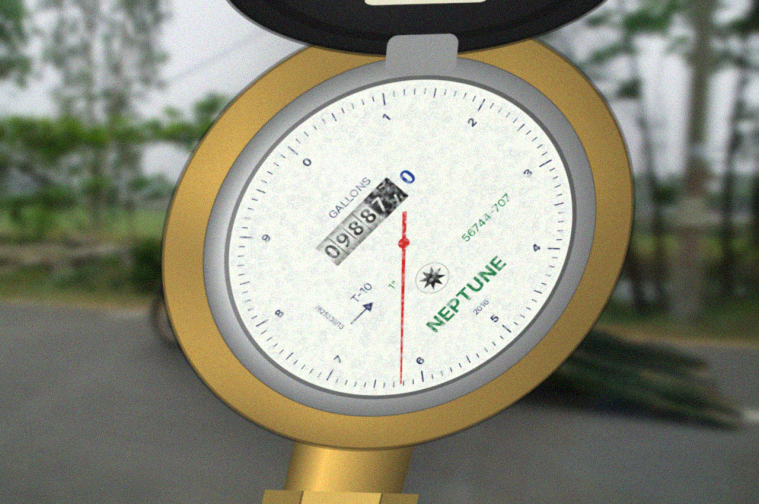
**988736.2** gal
